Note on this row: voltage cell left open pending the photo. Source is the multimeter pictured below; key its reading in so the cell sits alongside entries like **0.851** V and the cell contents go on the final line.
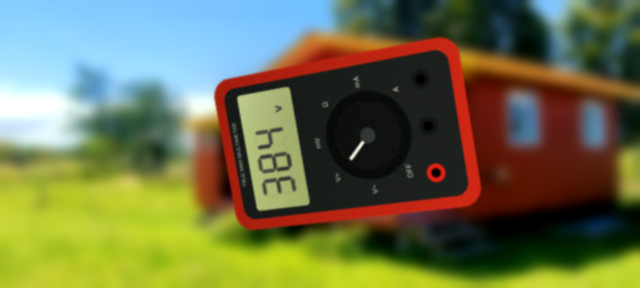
**384** V
